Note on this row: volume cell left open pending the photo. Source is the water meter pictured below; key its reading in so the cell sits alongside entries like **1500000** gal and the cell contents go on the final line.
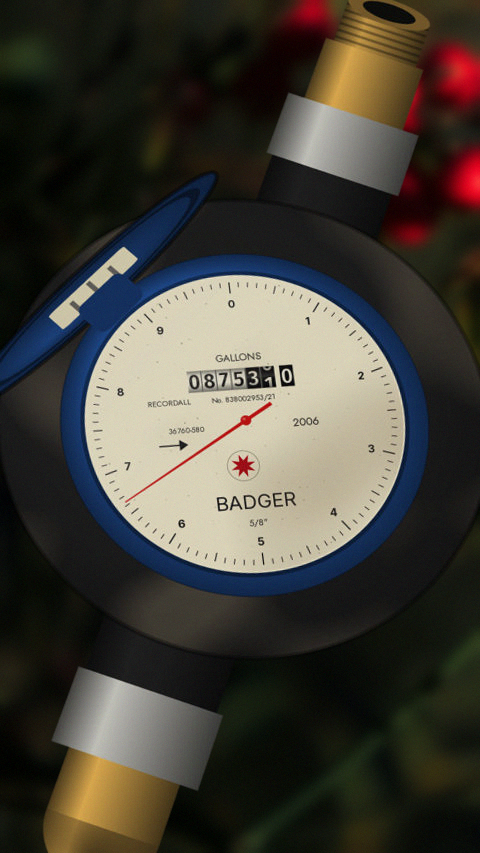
**875306.6** gal
